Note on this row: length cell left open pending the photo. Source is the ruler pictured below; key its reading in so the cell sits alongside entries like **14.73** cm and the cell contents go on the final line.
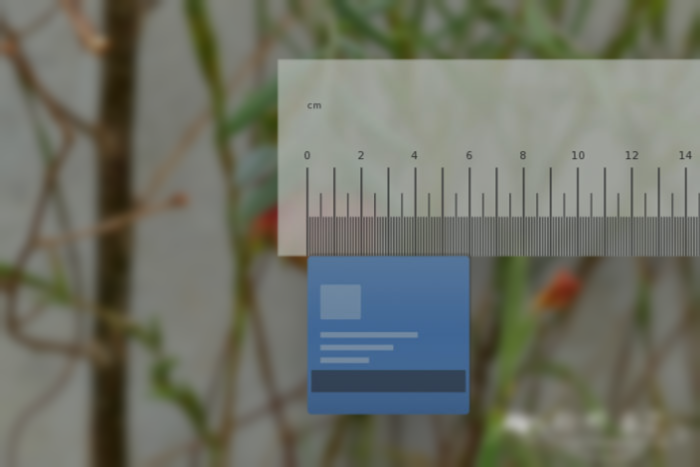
**6** cm
